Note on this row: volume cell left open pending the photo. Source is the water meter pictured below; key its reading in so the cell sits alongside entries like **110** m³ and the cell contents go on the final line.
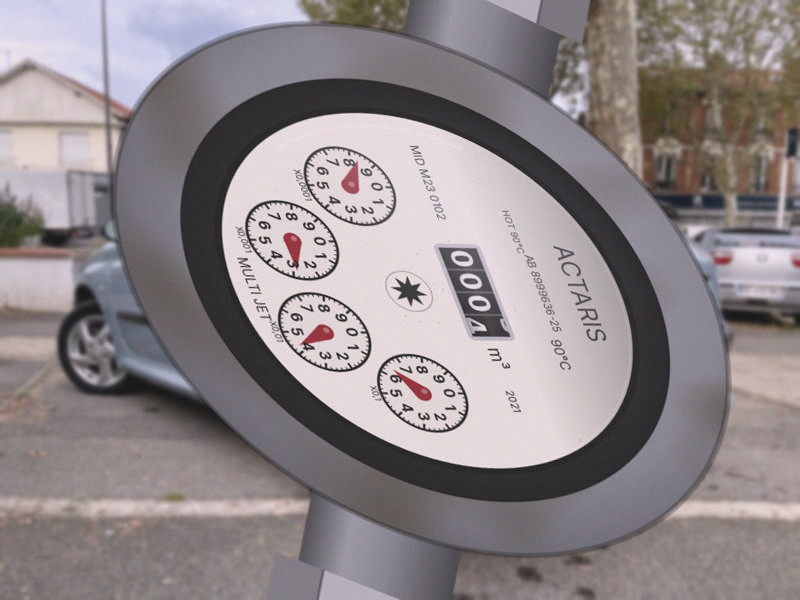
**3.6428** m³
